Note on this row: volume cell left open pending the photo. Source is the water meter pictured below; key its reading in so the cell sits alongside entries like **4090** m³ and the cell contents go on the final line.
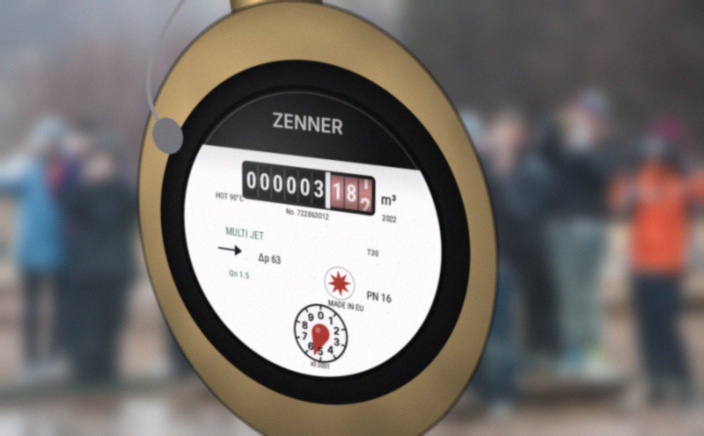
**3.1815** m³
